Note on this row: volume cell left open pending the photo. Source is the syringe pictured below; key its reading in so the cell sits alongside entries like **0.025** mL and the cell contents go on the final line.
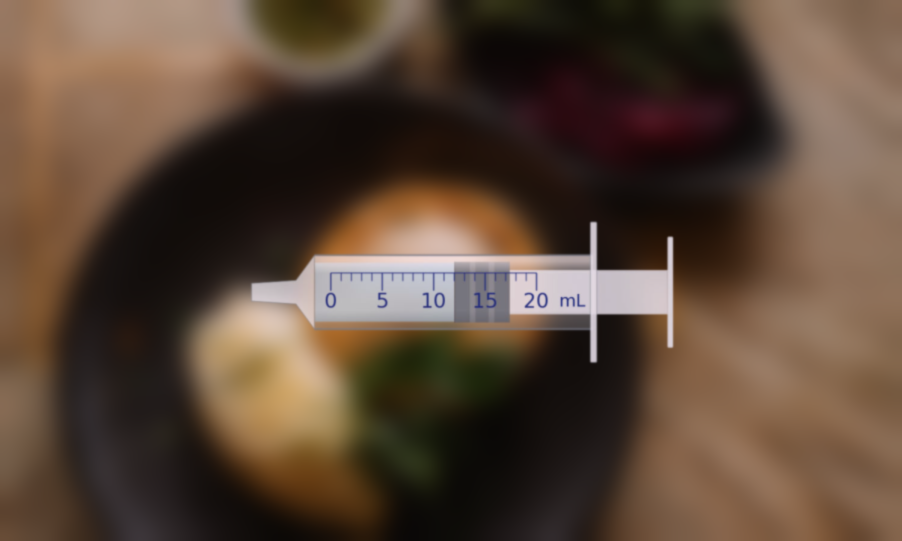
**12** mL
